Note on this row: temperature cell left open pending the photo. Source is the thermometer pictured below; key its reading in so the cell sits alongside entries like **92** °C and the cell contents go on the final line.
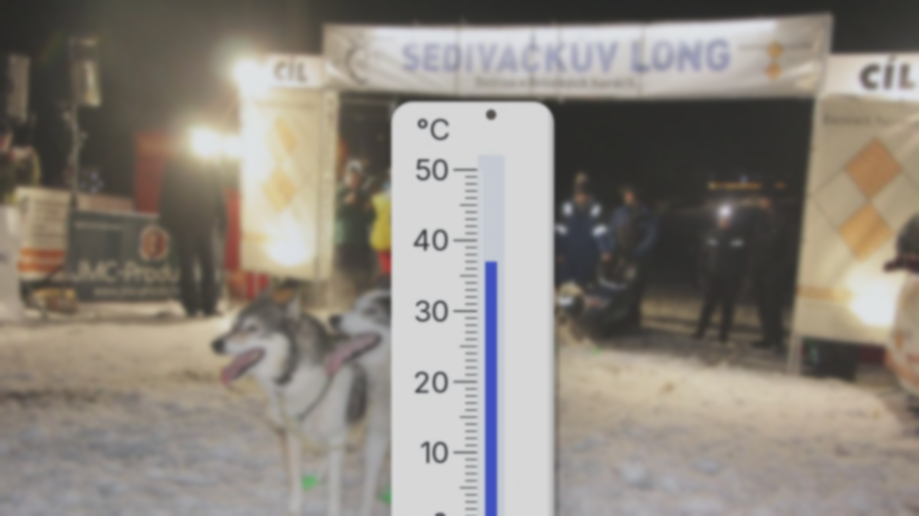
**37** °C
